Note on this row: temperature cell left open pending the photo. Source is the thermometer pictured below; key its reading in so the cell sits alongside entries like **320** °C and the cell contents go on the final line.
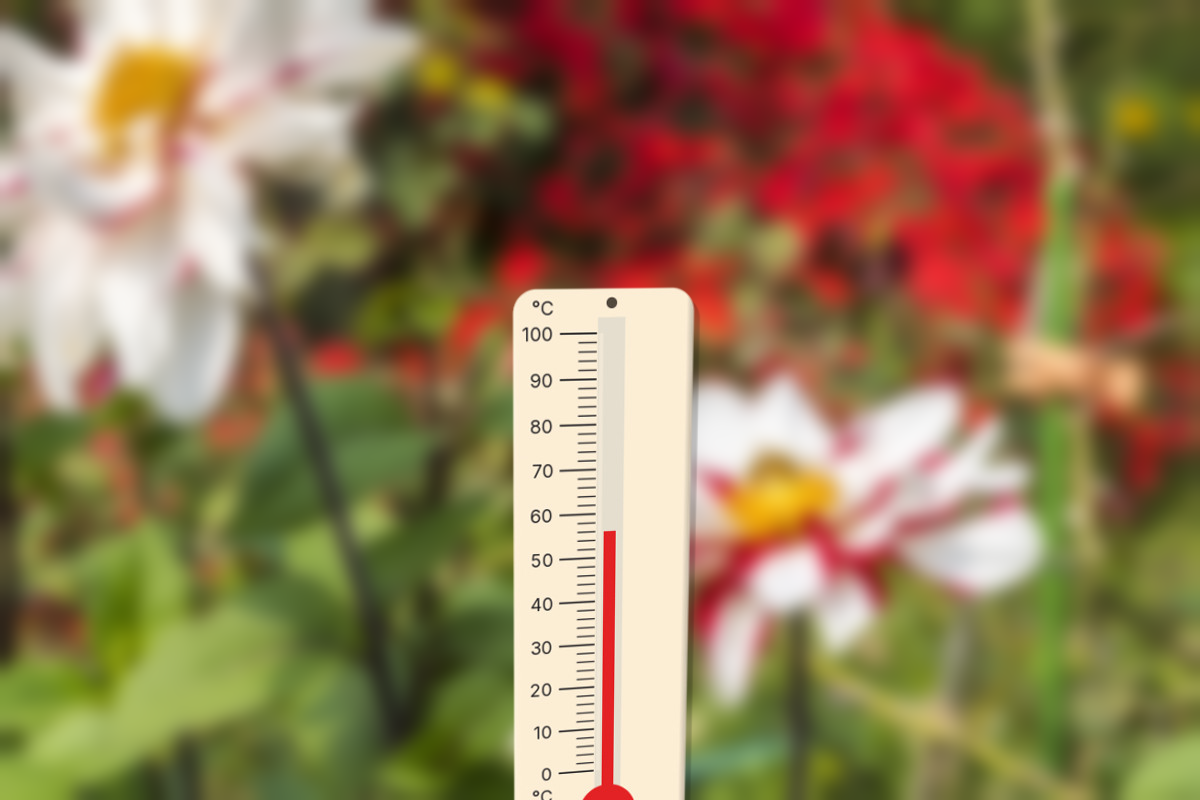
**56** °C
